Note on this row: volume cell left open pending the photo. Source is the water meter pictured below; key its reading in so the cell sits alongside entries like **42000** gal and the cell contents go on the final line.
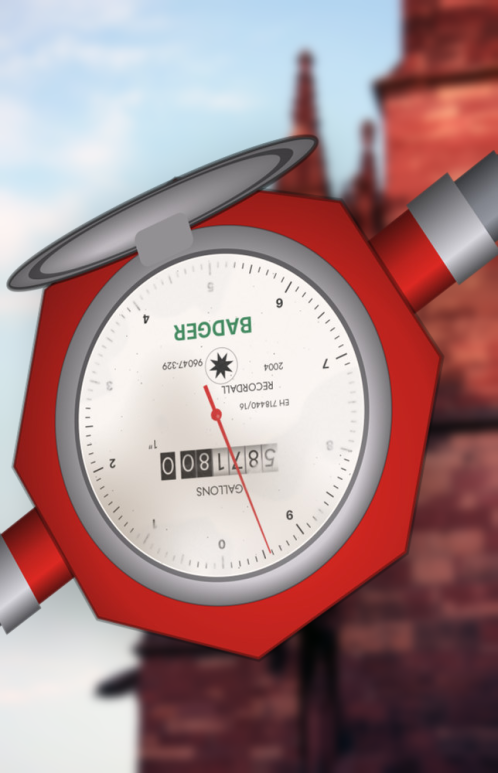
**5871799.4** gal
